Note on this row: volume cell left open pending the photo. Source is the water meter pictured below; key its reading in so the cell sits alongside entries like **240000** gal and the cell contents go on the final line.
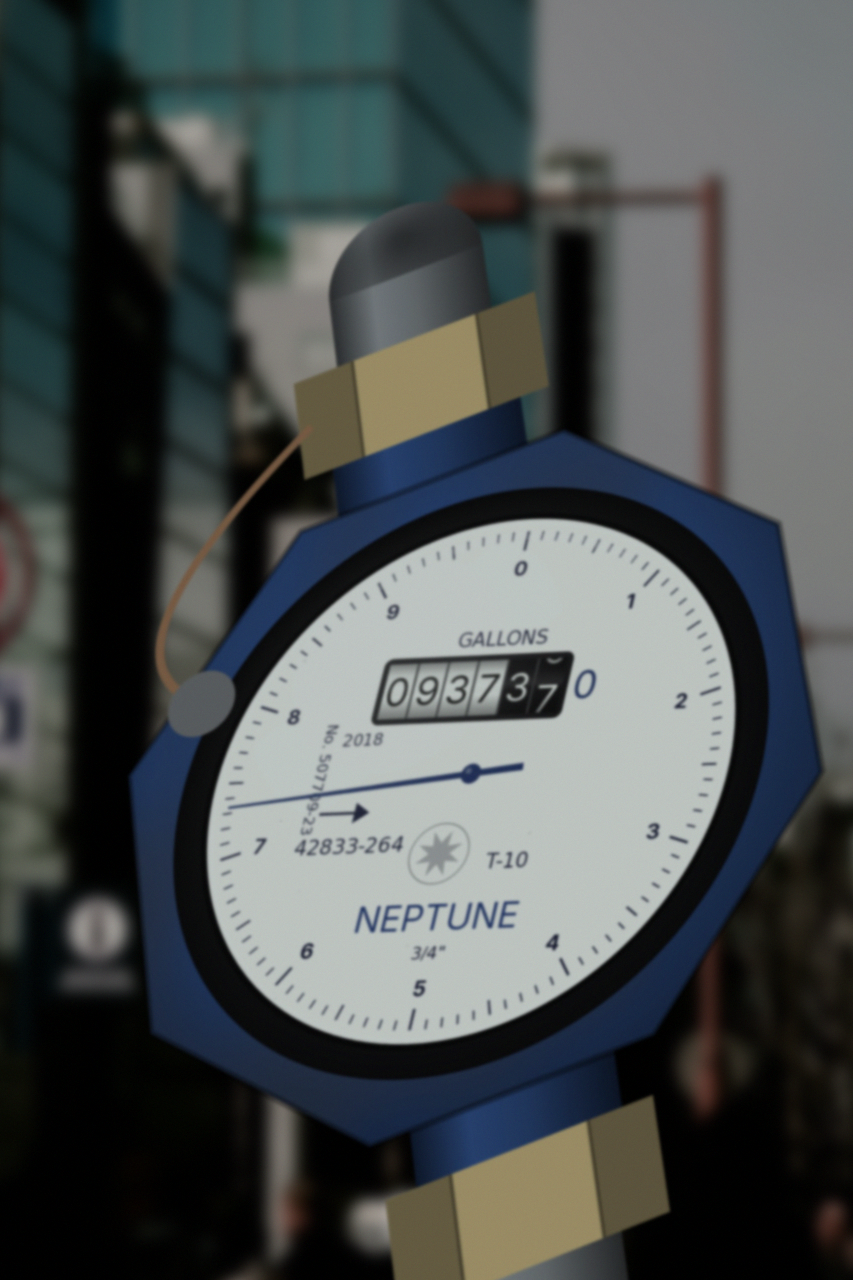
**937367.3** gal
